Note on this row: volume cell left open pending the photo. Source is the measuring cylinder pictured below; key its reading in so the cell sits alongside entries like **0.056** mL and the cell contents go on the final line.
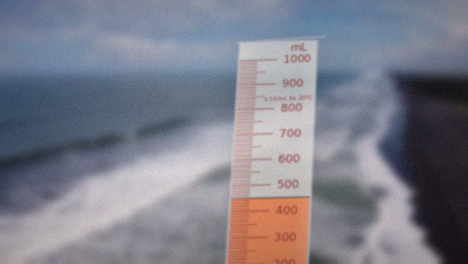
**450** mL
